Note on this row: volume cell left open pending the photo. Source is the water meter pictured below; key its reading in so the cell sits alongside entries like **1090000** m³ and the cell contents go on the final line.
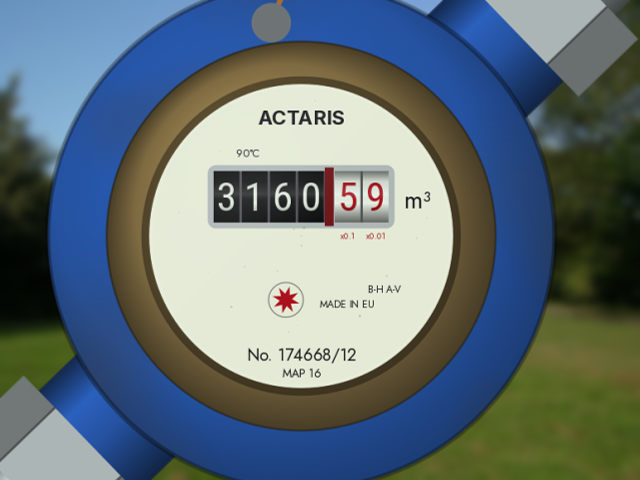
**3160.59** m³
